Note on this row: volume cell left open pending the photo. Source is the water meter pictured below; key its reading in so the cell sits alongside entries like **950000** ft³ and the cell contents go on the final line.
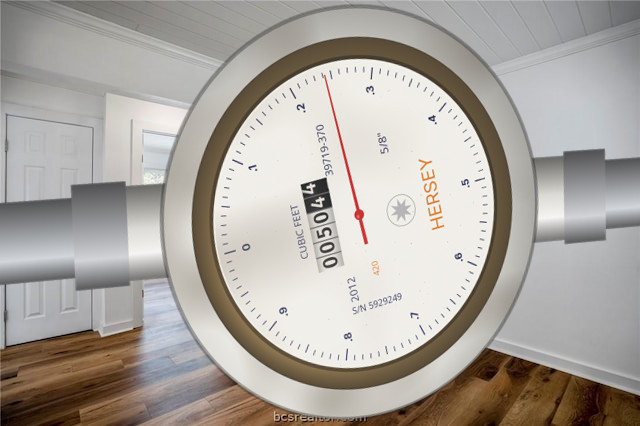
**5044.24** ft³
